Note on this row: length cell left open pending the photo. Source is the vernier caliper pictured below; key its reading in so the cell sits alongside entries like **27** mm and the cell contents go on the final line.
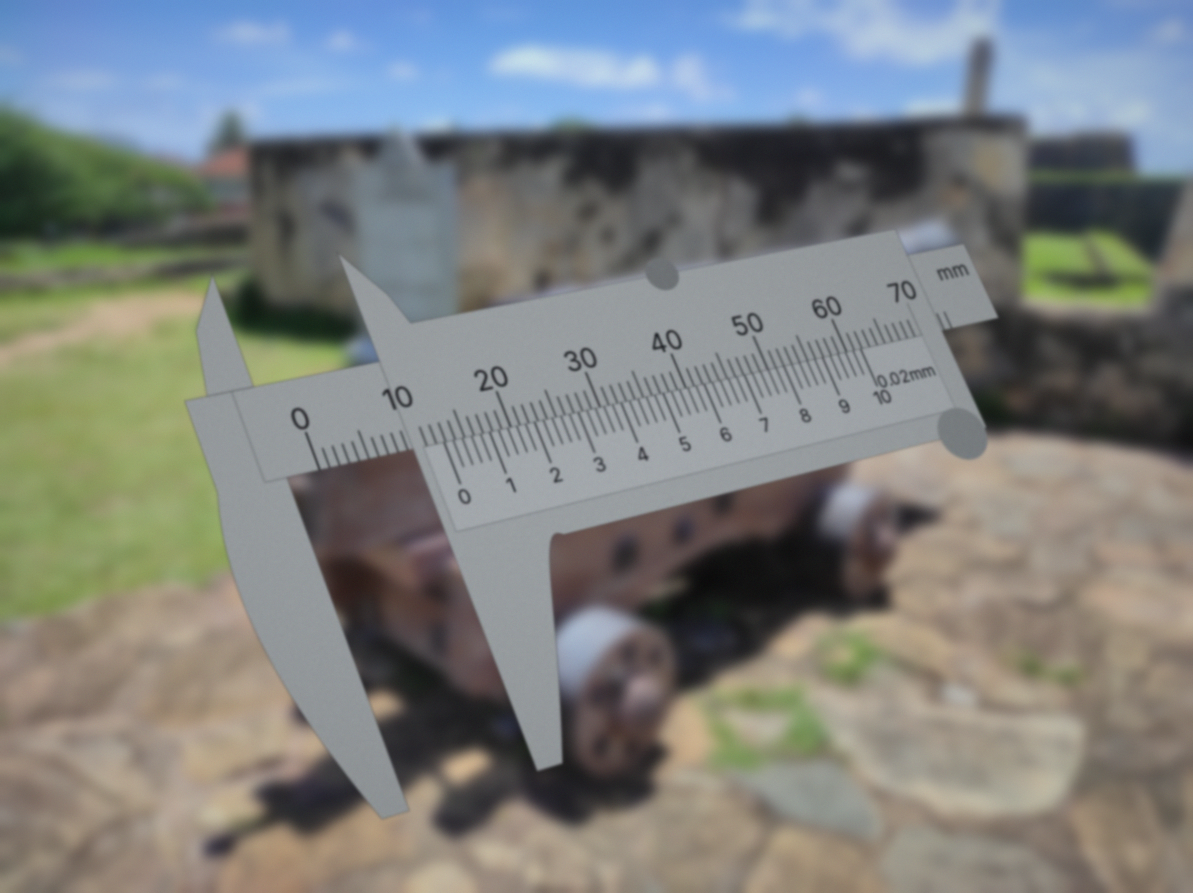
**12.8** mm
